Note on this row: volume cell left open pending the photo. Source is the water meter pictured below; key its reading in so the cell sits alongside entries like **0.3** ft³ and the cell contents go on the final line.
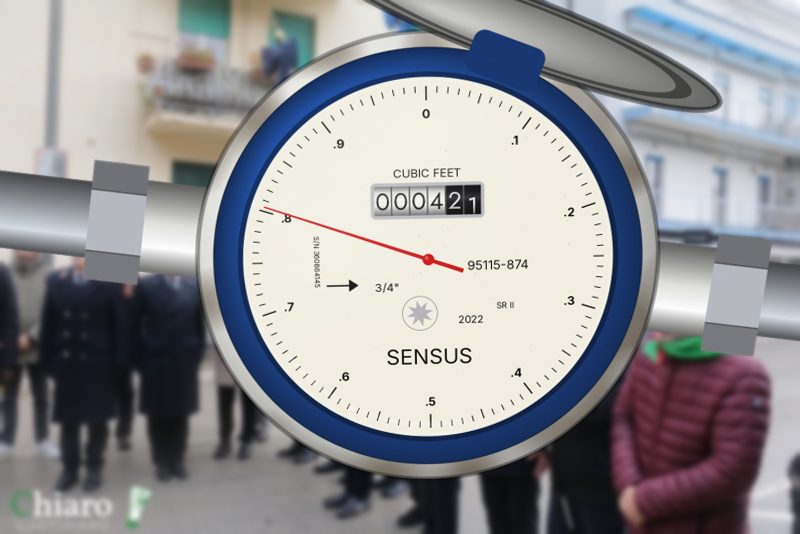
**420.80** ft³
